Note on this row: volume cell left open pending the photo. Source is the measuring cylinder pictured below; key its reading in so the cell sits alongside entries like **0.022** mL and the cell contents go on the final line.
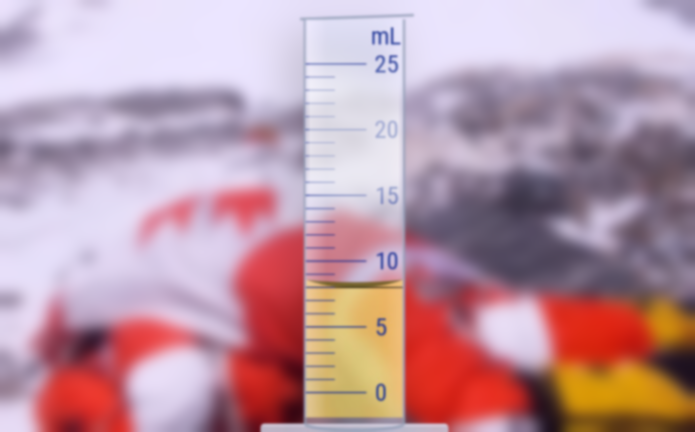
**8** mL
